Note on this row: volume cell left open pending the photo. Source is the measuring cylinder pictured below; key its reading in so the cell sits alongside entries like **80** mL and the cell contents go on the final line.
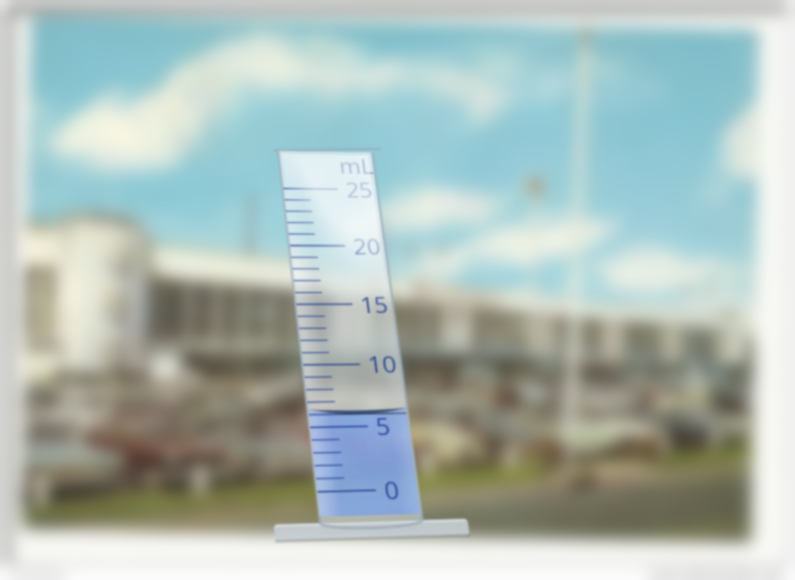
**6** mL
